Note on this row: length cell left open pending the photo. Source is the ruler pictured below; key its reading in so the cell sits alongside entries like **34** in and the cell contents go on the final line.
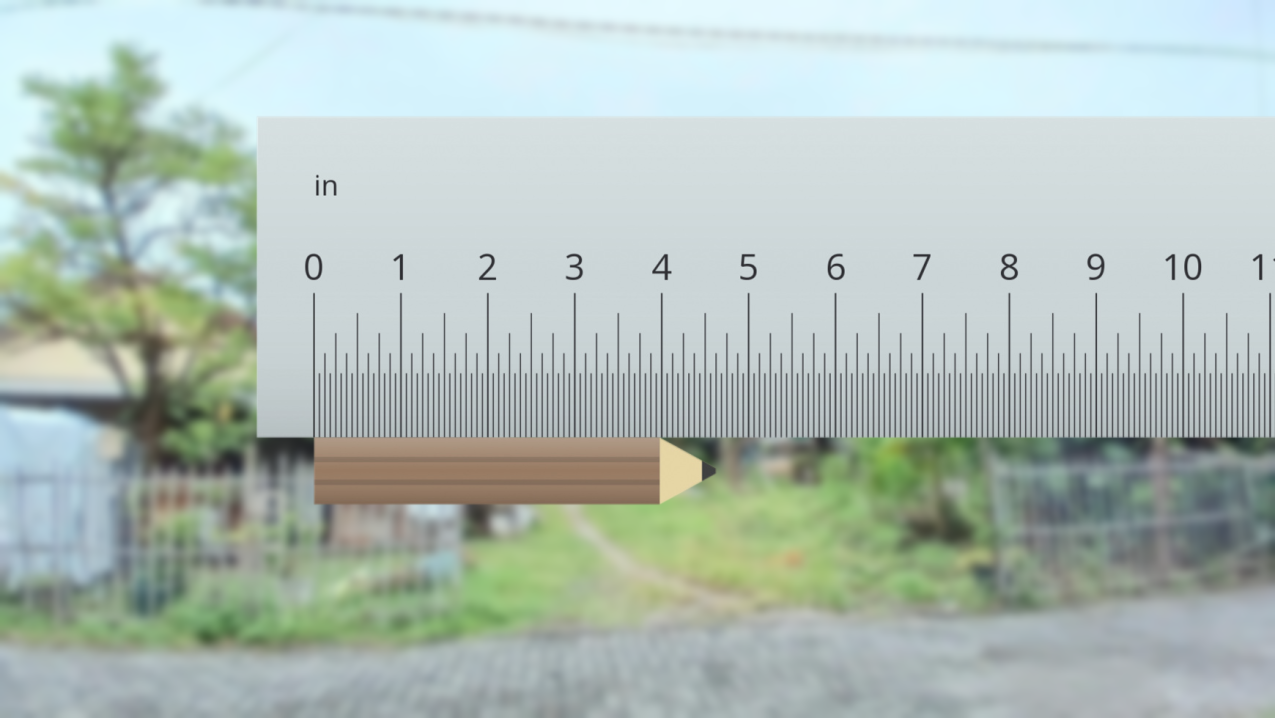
**4.625** in
